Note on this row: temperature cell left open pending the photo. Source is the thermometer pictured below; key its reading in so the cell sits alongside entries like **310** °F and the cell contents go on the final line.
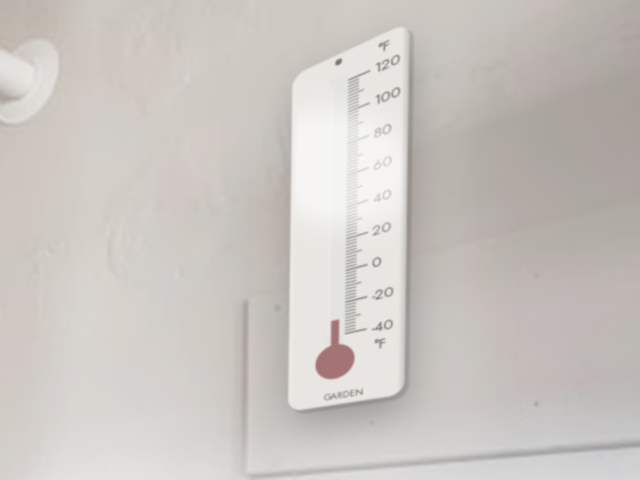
**-30** °F
